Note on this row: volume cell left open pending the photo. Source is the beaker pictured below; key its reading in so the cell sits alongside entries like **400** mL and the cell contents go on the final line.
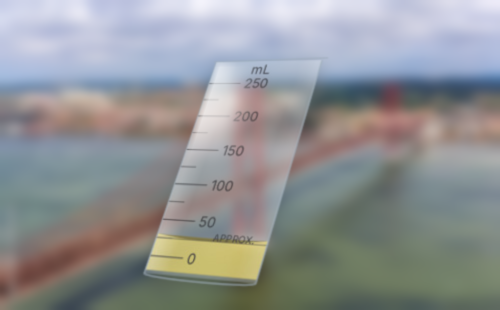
**25** mL
